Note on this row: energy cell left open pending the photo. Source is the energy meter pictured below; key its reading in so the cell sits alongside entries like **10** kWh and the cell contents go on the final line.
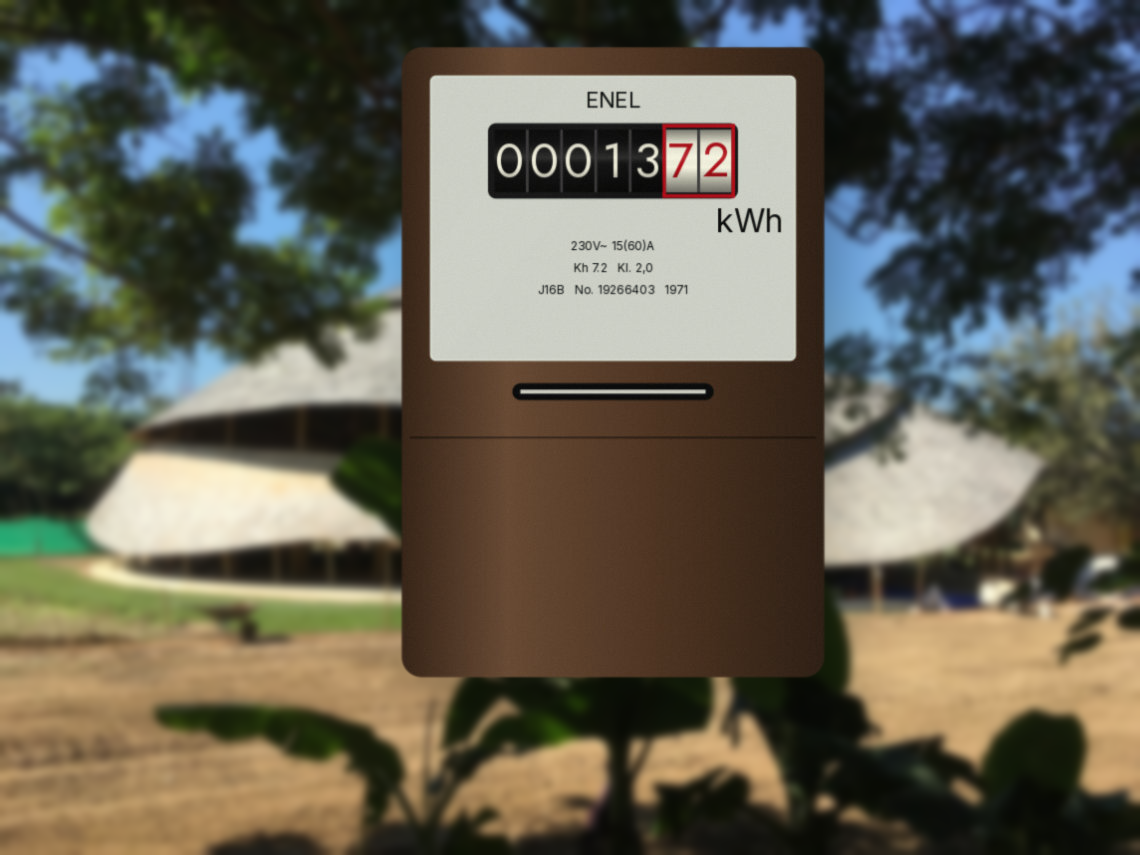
**13.72** kWh
